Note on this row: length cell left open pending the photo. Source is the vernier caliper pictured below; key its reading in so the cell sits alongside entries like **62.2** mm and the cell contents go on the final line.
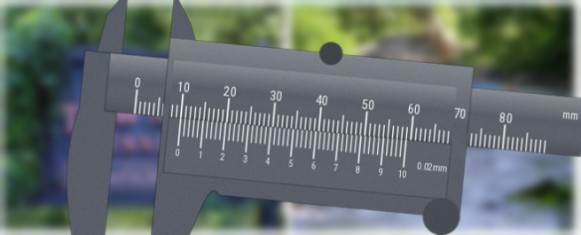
**10.0** mm
